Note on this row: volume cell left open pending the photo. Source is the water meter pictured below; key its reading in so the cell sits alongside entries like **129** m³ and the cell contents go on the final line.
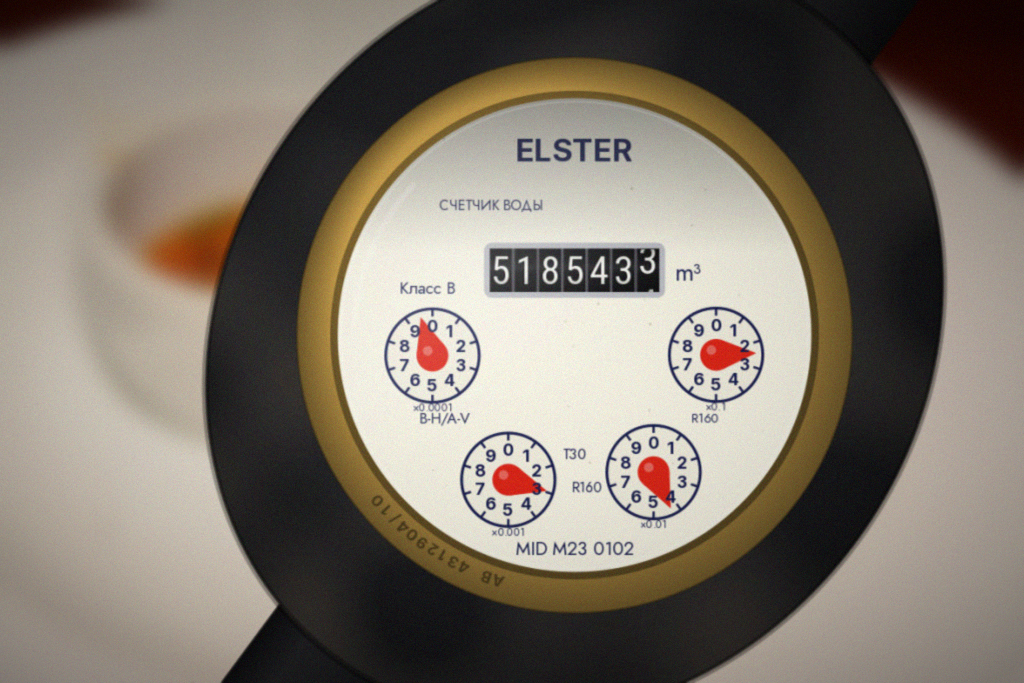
**5185433.2429** m³
